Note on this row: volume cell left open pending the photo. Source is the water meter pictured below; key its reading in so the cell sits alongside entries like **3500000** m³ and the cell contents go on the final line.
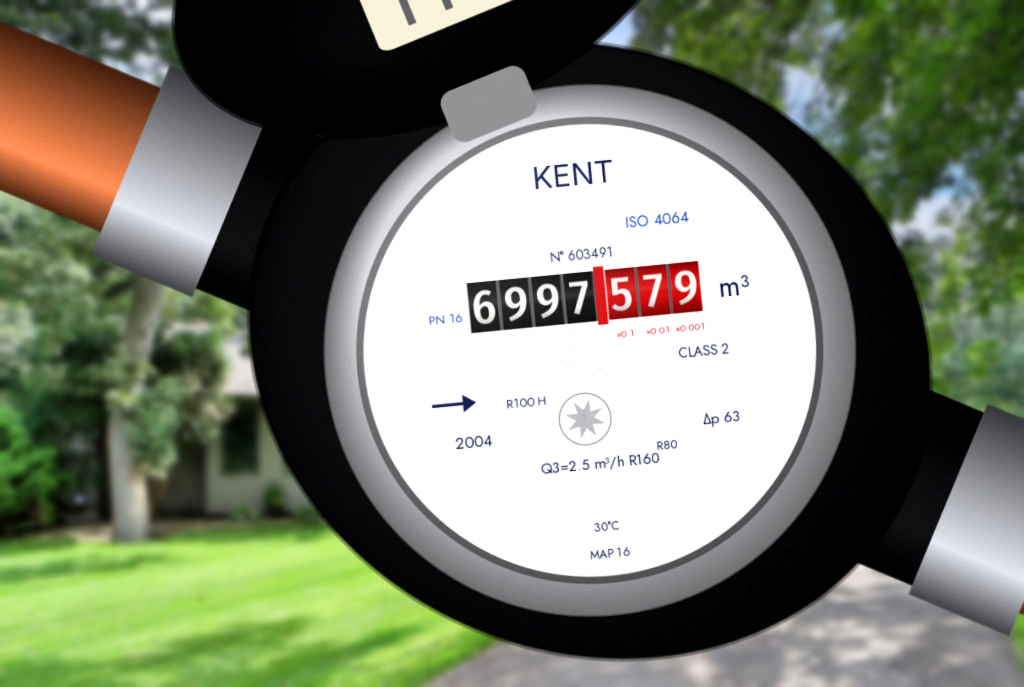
**6997.579** m³
